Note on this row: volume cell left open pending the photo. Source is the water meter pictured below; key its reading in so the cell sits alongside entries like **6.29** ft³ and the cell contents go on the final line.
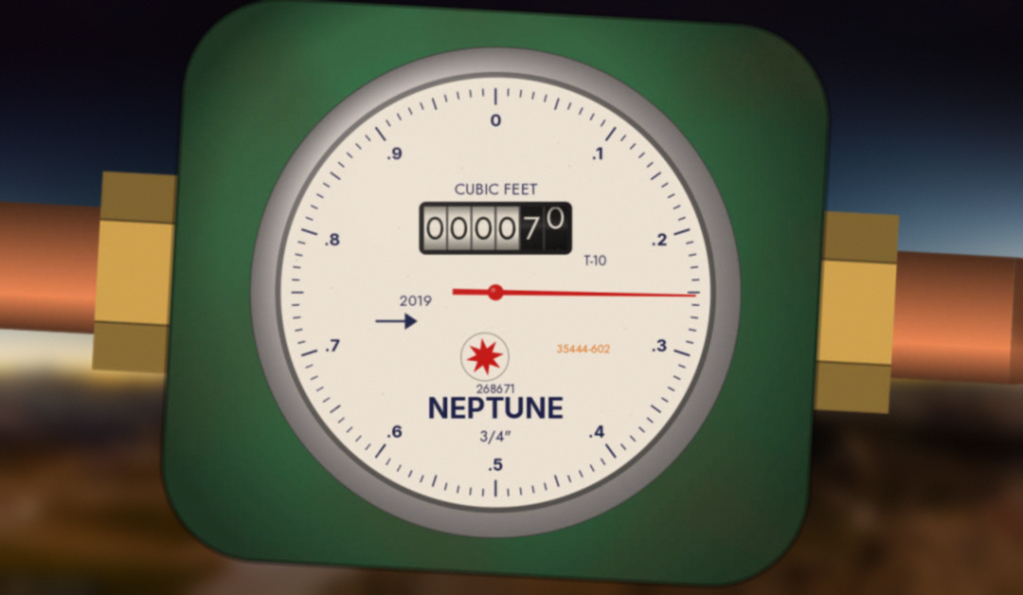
**70.25** ft³
